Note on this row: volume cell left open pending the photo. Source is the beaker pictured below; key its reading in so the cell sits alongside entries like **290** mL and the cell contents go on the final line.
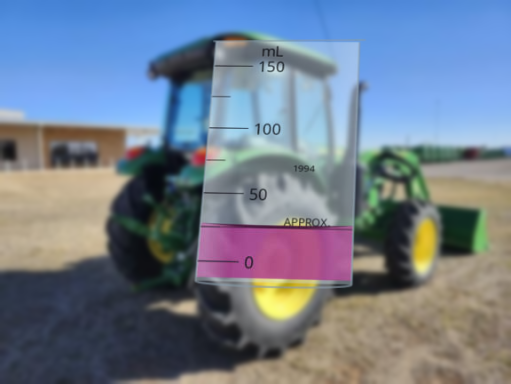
**25** mL
